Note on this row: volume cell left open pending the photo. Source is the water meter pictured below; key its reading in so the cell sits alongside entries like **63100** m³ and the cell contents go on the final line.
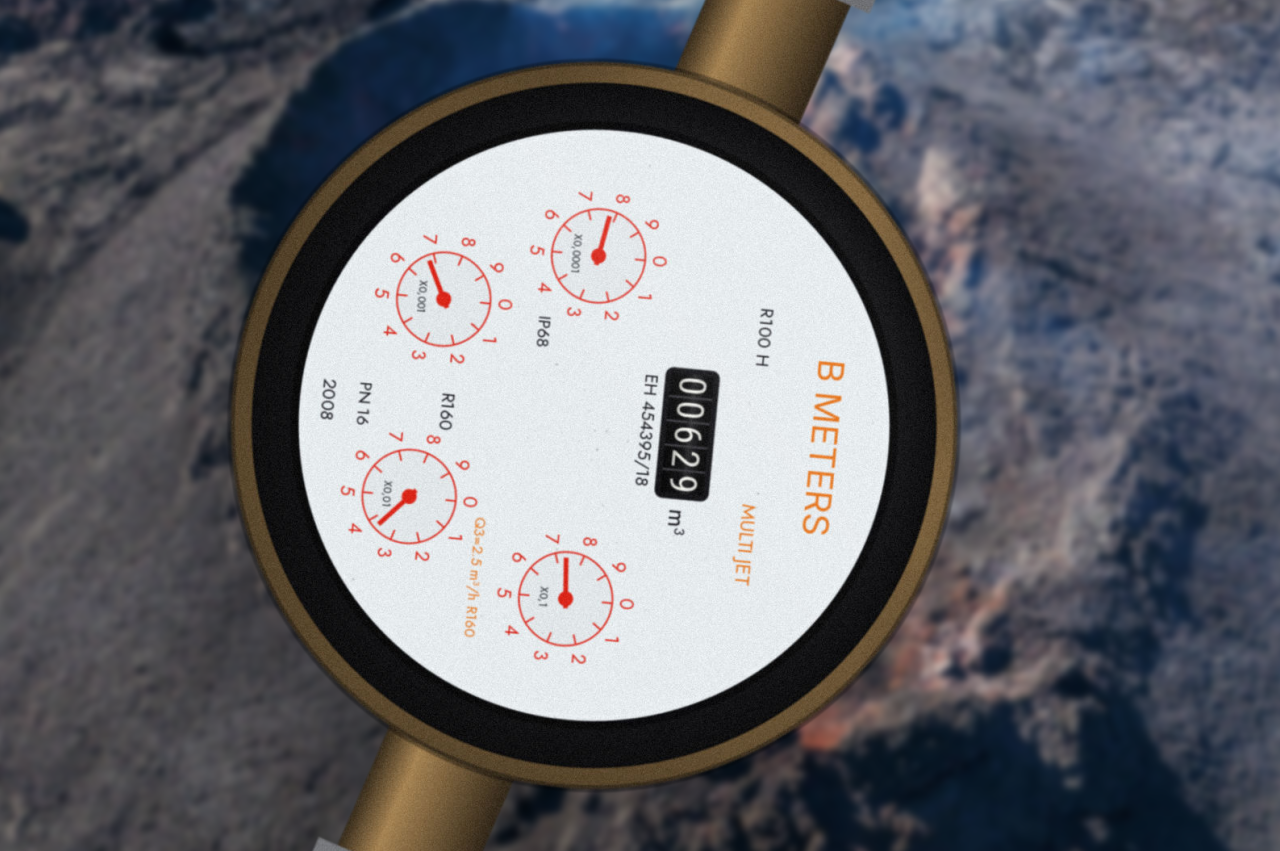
**629.7367** m³
